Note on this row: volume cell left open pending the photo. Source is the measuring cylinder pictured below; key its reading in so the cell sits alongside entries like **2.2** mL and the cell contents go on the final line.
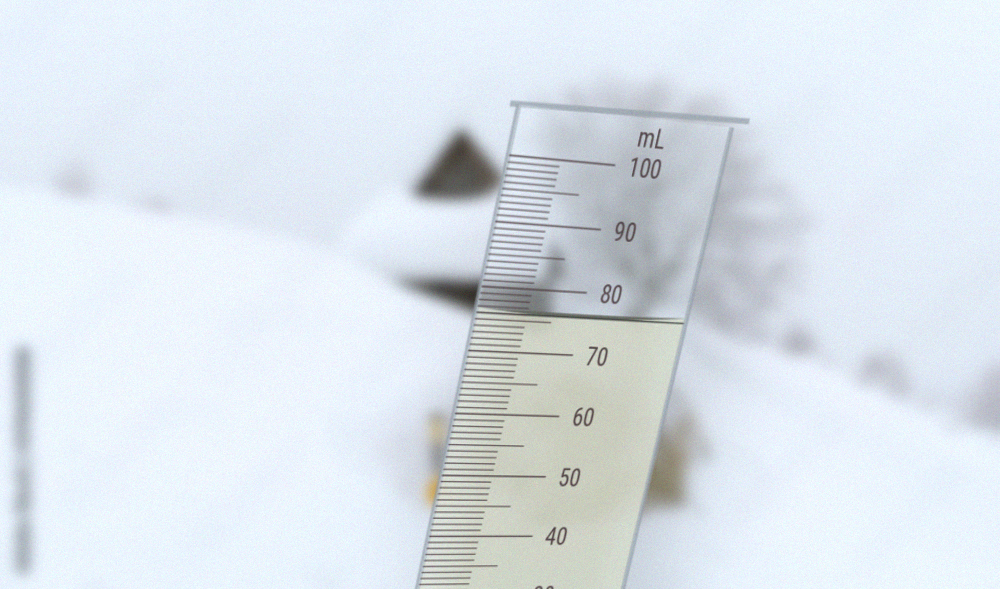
**76** mL
